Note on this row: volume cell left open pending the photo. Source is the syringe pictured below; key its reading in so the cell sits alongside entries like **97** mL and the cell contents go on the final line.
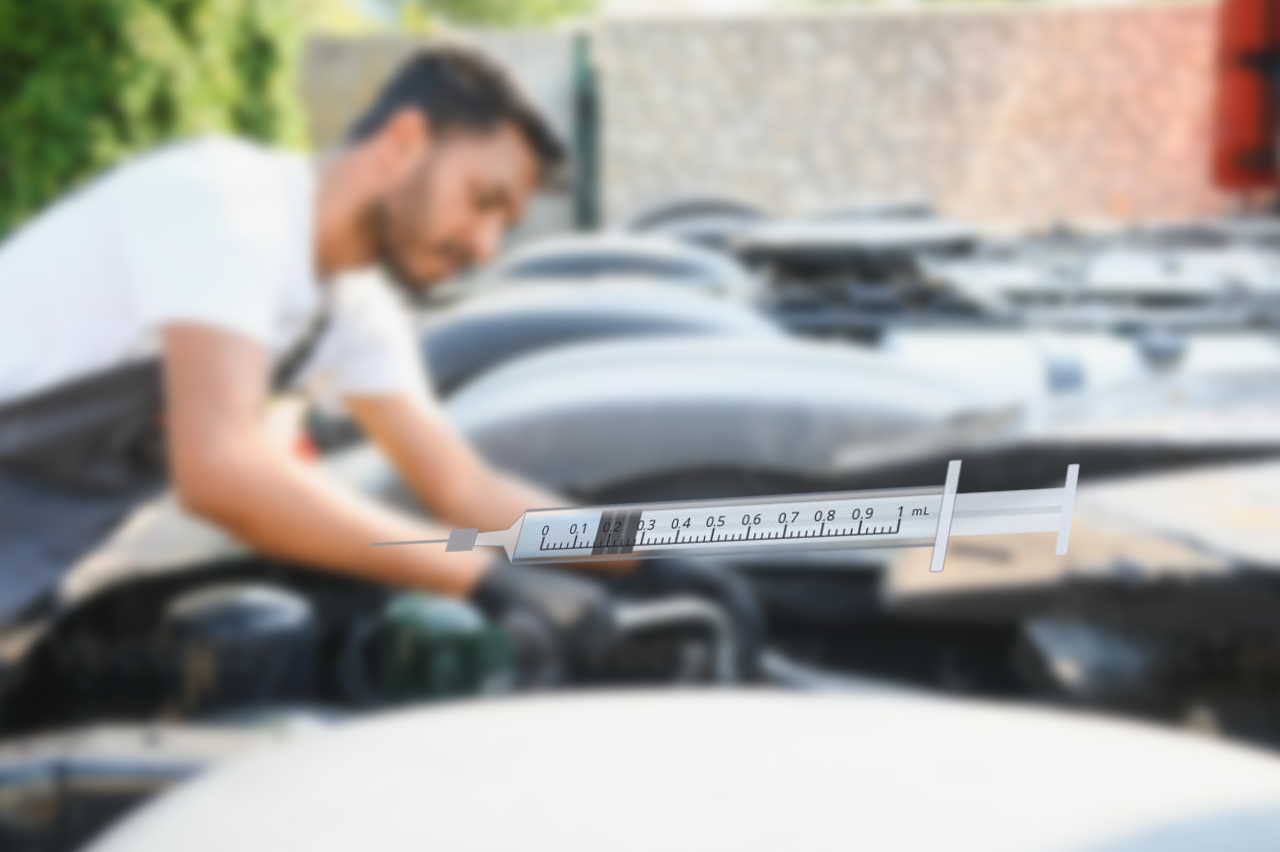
**0.16** mL
